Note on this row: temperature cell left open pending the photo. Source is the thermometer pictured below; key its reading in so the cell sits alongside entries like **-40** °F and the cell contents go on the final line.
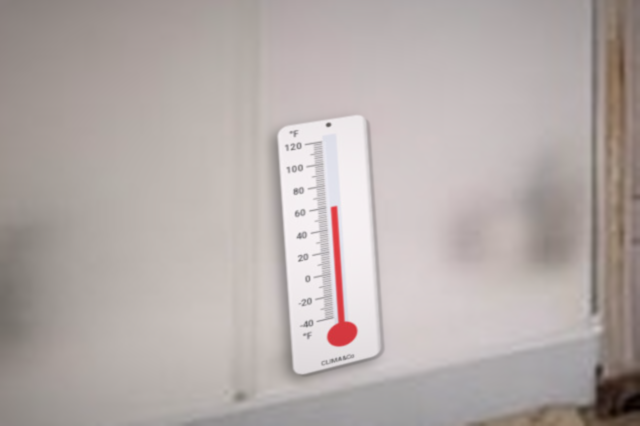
**60** °F
